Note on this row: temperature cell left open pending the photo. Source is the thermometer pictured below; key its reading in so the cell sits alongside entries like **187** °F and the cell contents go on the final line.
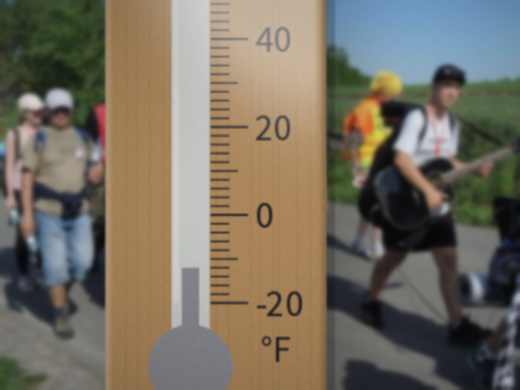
**-12** °F
